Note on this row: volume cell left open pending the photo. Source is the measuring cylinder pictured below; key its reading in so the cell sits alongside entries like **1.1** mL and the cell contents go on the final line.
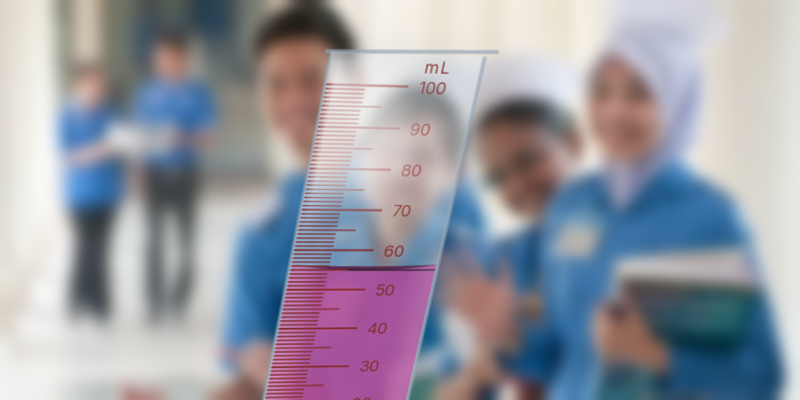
**55** mL
